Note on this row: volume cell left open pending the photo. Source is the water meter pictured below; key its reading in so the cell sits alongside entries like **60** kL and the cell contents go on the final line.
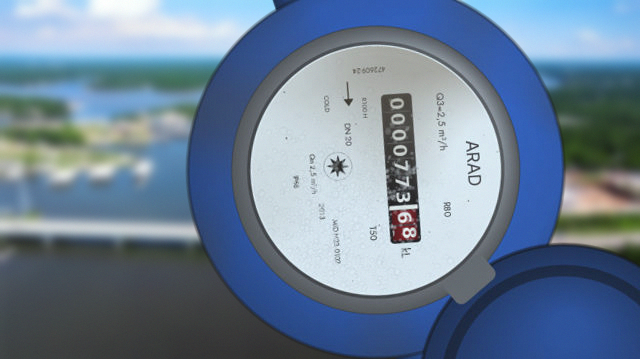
**773.68** kL
